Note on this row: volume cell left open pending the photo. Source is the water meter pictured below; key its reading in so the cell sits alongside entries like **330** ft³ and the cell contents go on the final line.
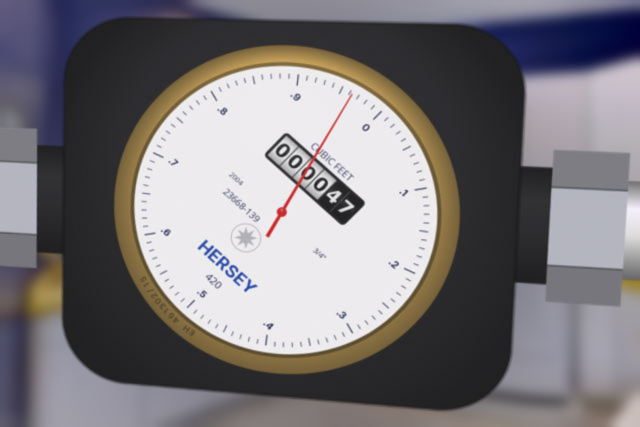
**46.96** ft³
